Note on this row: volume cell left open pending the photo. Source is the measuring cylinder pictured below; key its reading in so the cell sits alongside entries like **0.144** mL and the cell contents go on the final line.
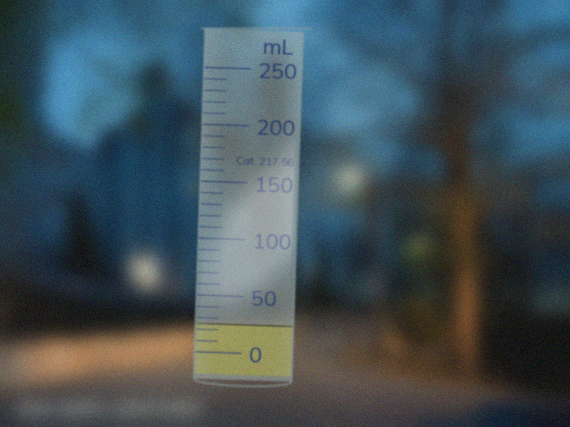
**25** mL
